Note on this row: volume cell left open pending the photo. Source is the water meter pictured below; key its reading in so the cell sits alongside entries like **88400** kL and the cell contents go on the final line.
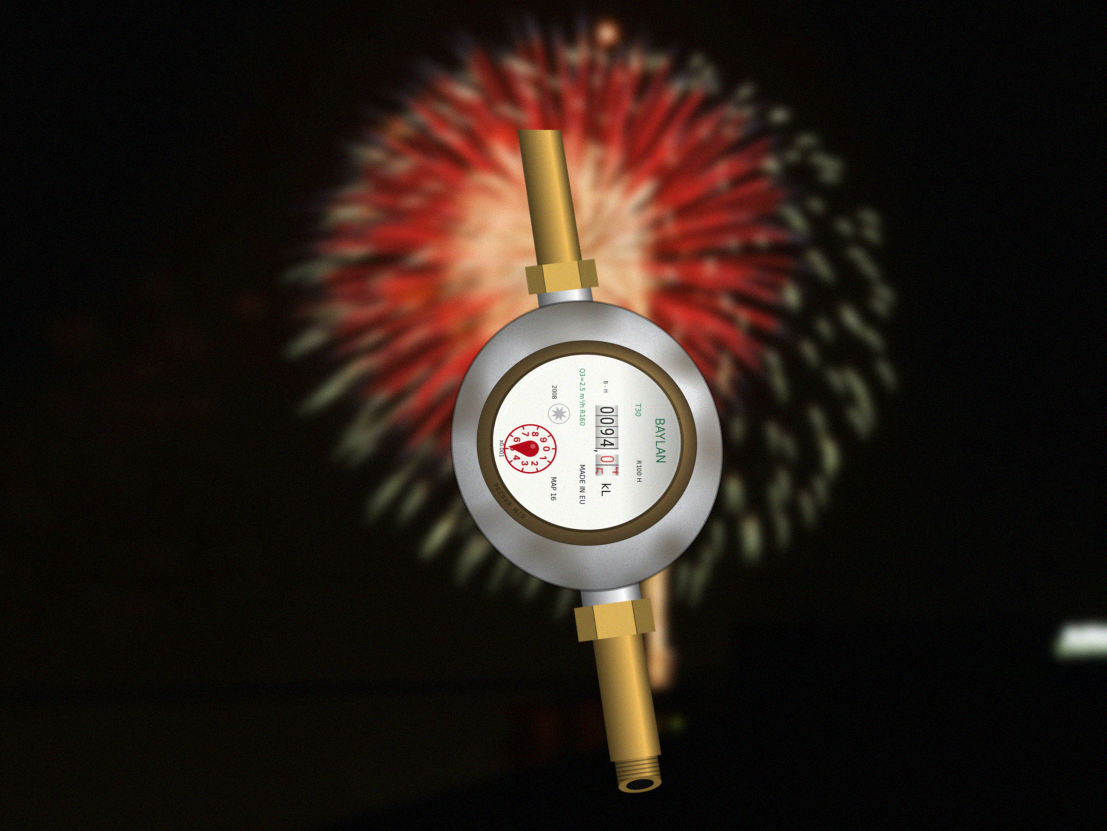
**94.045** kL
